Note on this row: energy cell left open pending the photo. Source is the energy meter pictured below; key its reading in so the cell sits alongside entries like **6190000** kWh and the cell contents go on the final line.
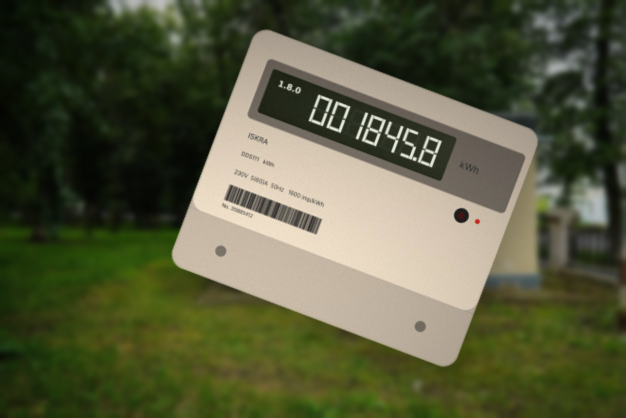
**1845.8** kWh
